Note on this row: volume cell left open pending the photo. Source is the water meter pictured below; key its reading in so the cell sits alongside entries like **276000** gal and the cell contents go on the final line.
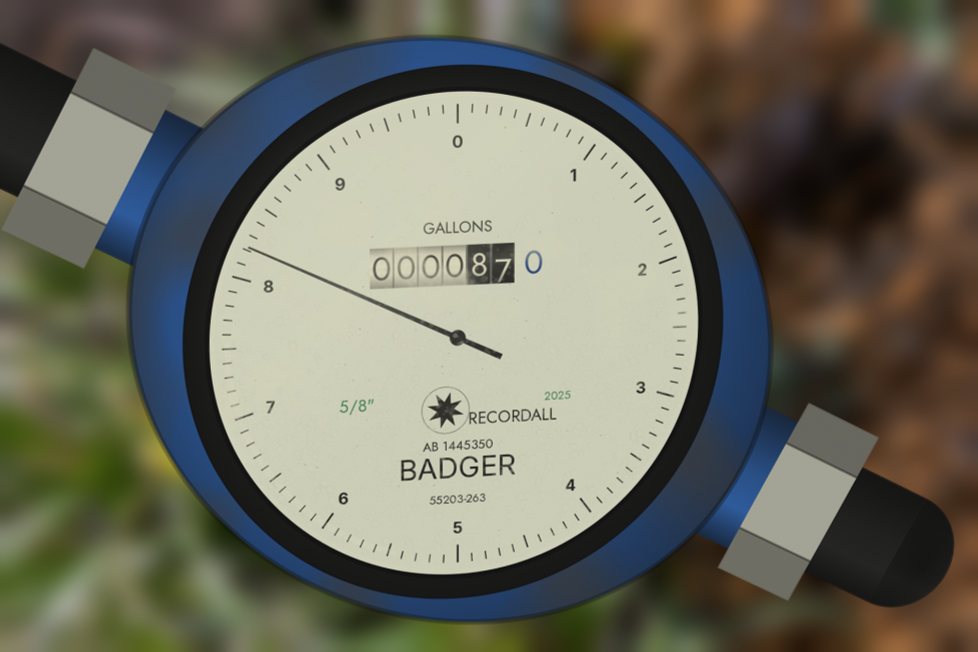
**868.2** gal
